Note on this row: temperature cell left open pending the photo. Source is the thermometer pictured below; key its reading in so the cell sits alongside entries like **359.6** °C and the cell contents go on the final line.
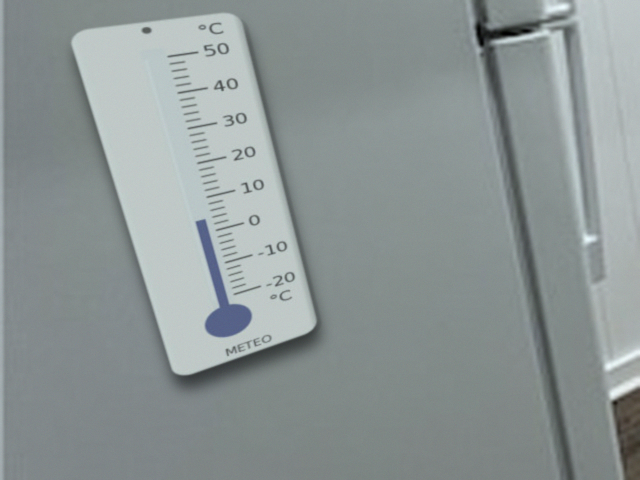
**4** °C
